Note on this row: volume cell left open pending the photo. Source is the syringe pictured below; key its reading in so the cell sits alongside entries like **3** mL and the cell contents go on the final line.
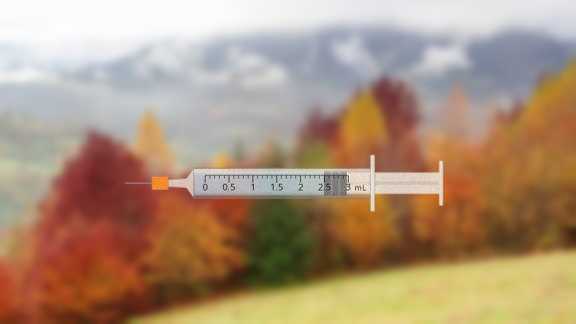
**2.5** mL
